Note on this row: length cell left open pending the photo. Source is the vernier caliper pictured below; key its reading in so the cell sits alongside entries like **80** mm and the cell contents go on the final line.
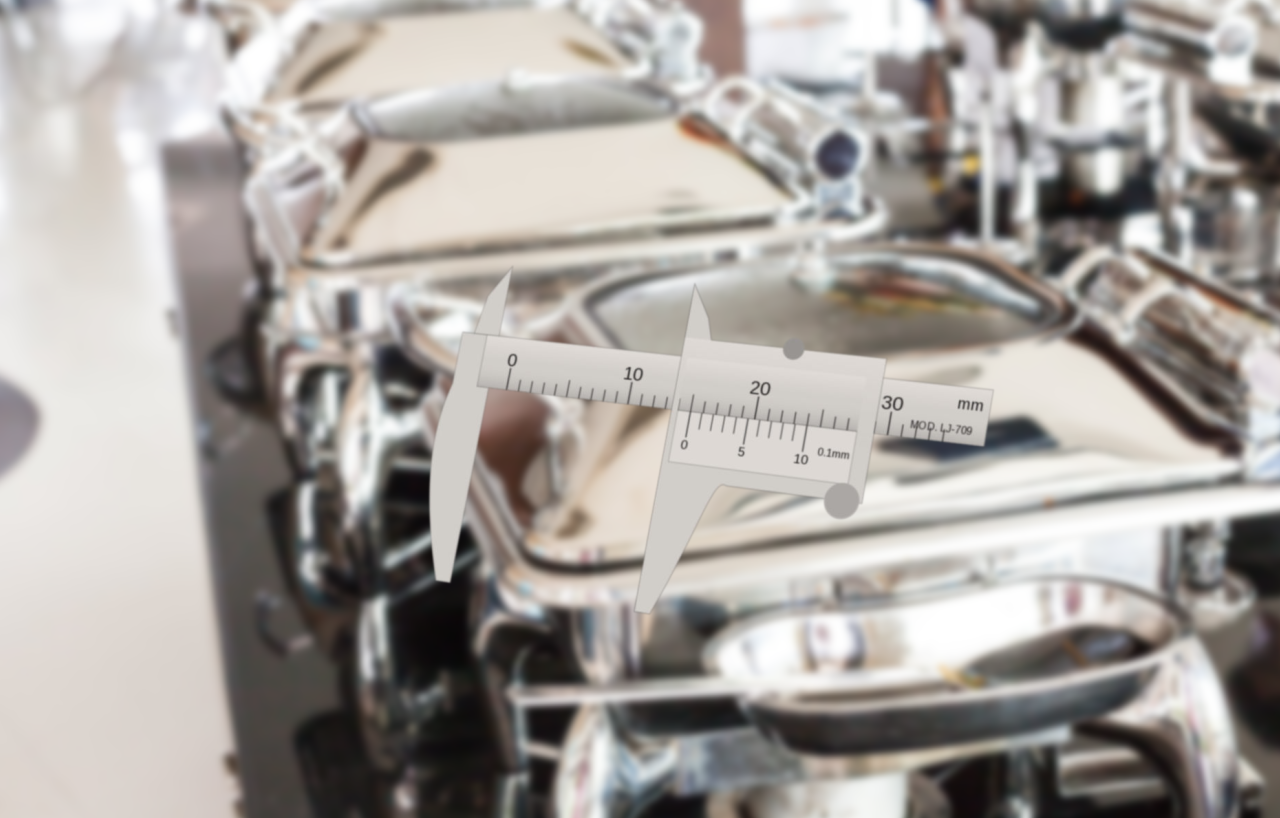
**15.0** mm
